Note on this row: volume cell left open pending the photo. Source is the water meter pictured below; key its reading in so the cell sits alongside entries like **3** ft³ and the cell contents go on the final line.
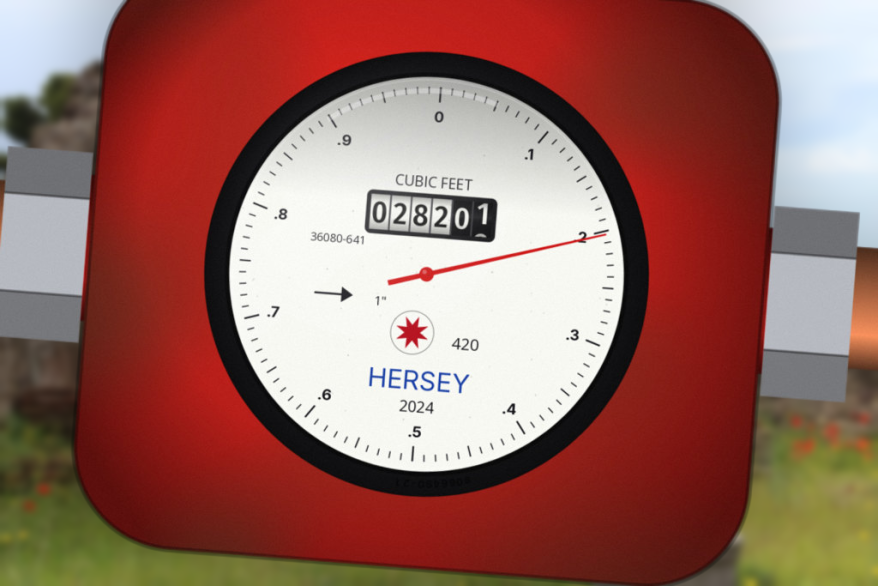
**28201.20** ft³
